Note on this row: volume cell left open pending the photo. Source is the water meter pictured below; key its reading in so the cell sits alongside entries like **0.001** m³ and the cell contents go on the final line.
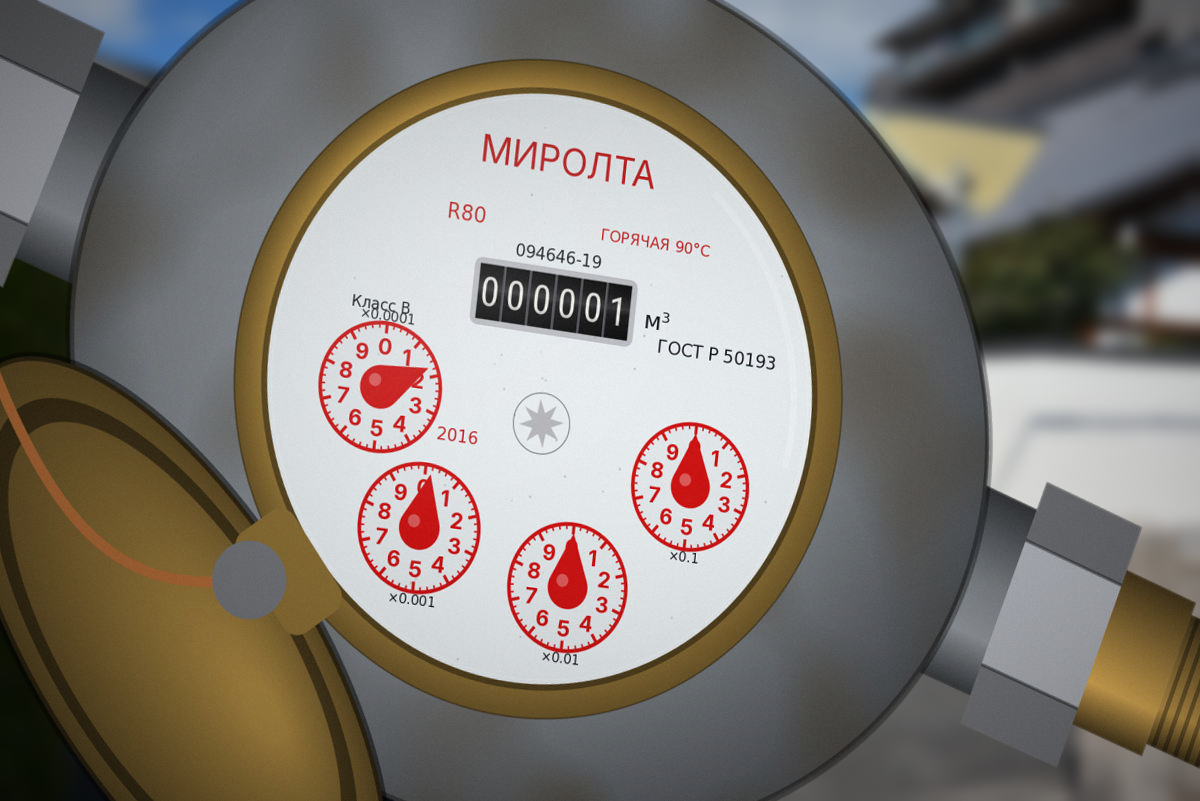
**1.0001** m³
